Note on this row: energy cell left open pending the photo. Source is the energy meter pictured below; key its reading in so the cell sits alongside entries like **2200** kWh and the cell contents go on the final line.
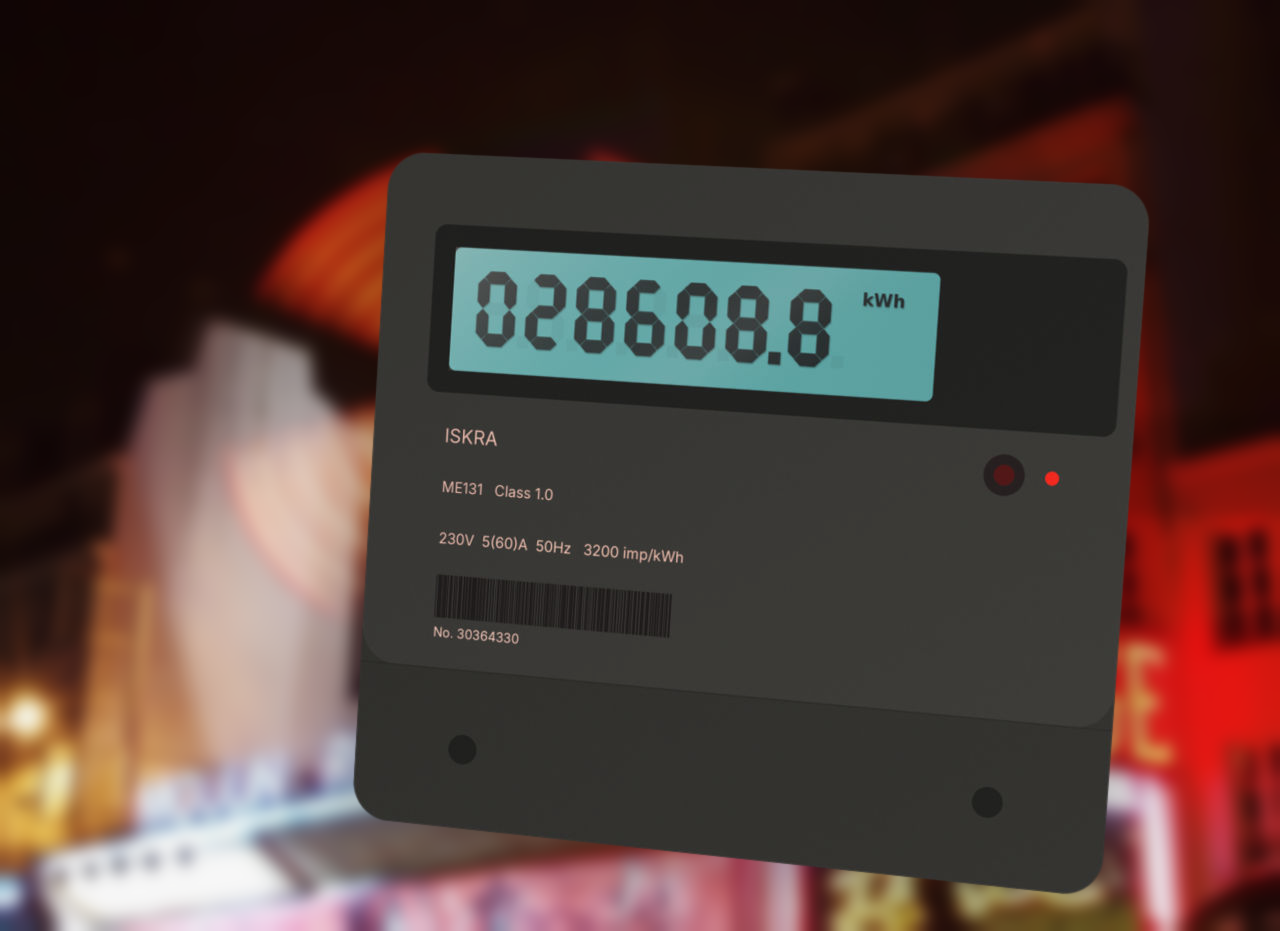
**28608.8** kWh
